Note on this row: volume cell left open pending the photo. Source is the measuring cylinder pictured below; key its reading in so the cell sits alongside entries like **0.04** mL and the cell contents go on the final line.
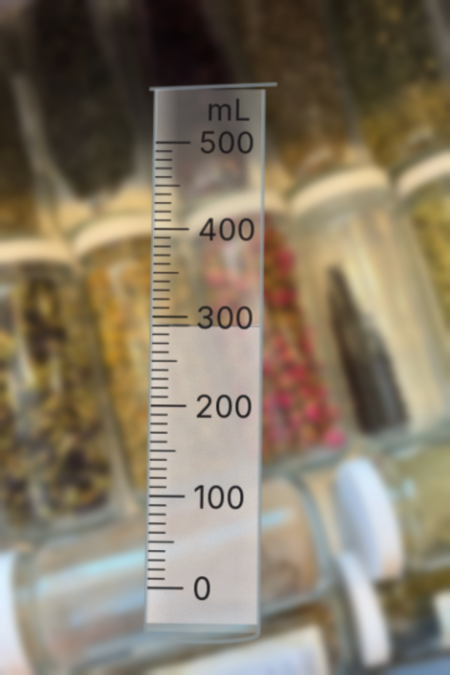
**290** mL
